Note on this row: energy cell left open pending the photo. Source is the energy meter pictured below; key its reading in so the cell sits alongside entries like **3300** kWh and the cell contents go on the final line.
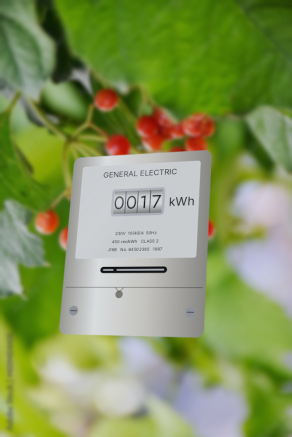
**17** kWh
